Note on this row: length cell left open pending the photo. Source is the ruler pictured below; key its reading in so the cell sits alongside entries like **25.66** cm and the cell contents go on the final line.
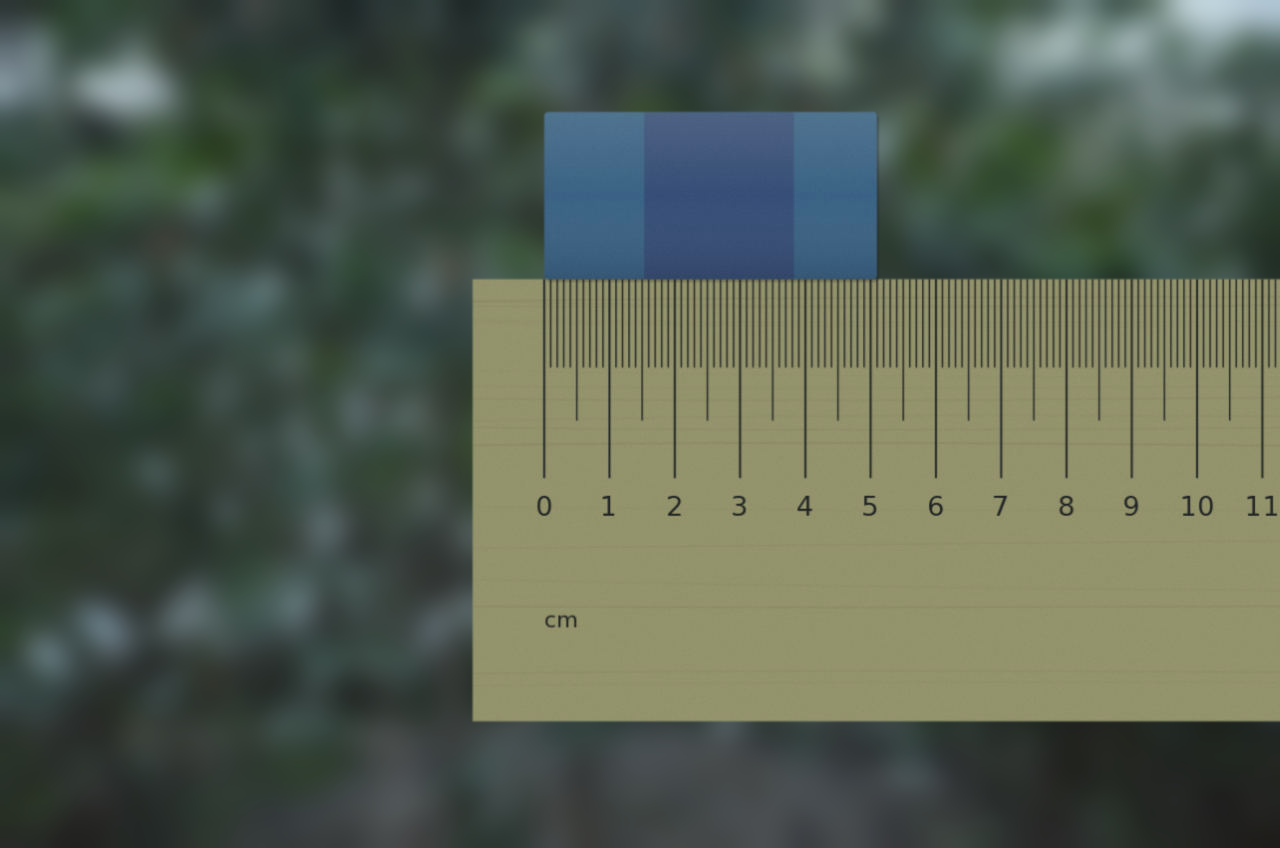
**5.1** cm
